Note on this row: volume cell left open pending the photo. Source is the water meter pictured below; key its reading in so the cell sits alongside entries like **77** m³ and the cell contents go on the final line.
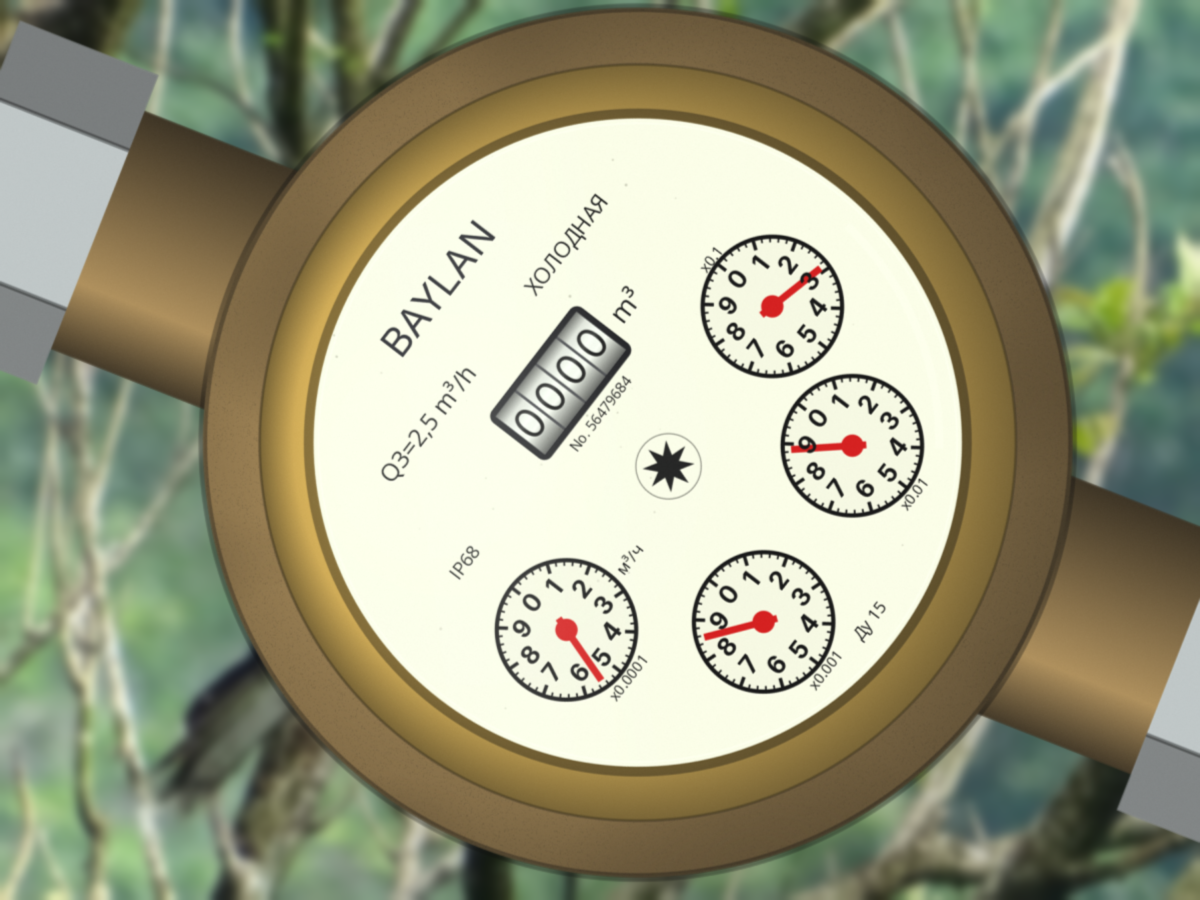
**0.2885** m³
